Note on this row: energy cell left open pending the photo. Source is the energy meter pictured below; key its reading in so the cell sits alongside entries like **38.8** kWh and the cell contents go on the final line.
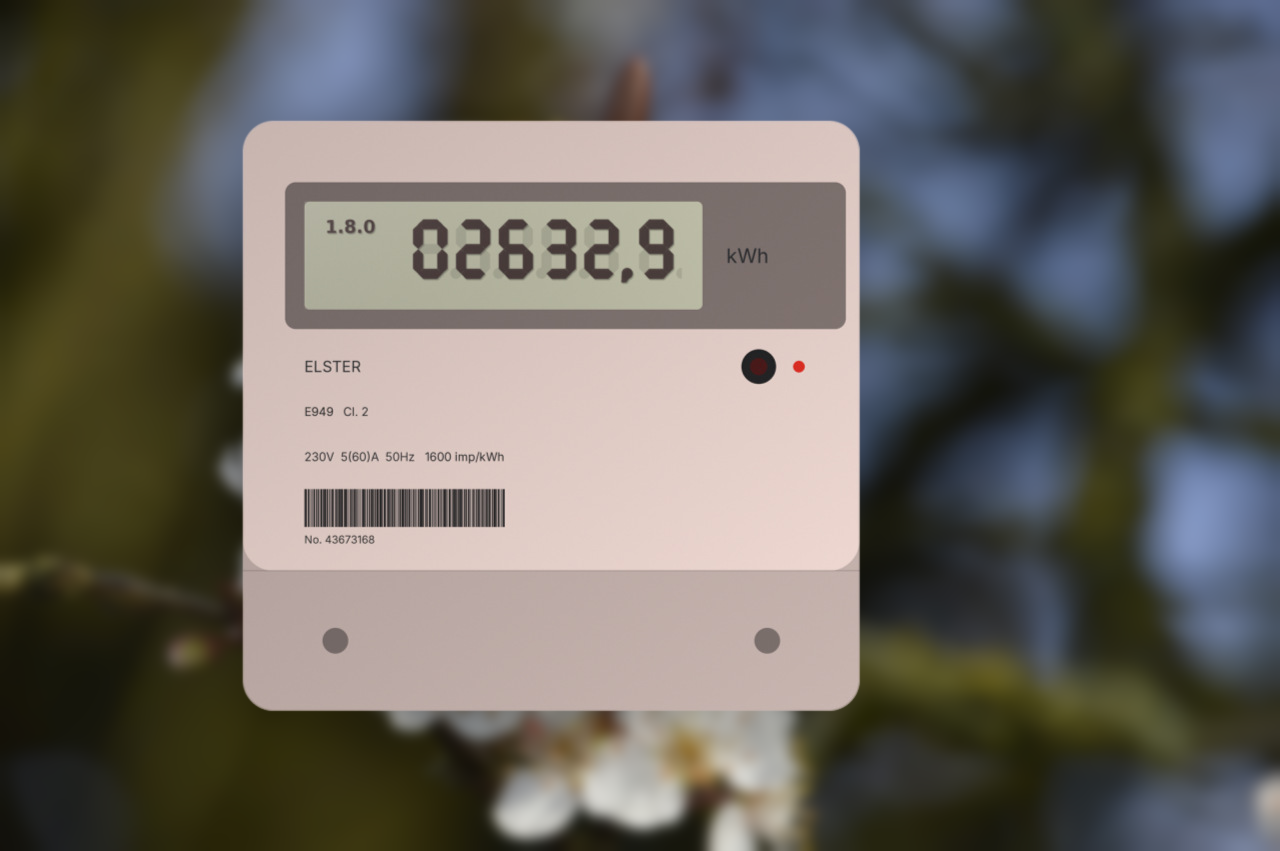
**2632.9** kWh
